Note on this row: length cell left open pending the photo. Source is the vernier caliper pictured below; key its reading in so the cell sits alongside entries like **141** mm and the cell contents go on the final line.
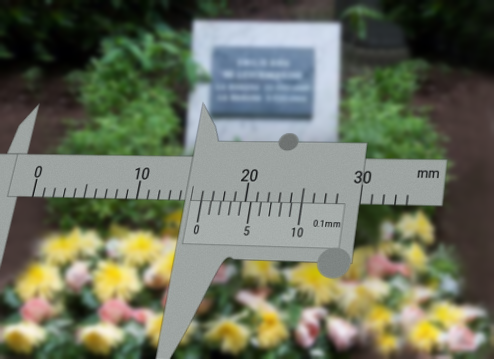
**16.0** mm
